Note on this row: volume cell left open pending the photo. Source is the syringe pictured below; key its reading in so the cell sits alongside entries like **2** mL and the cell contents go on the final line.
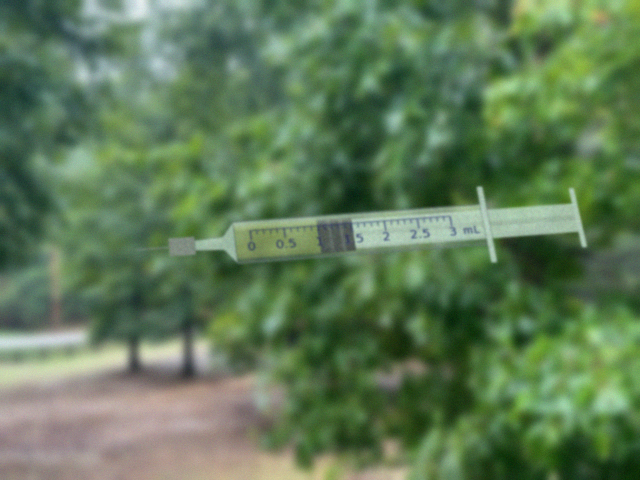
**1** mL
